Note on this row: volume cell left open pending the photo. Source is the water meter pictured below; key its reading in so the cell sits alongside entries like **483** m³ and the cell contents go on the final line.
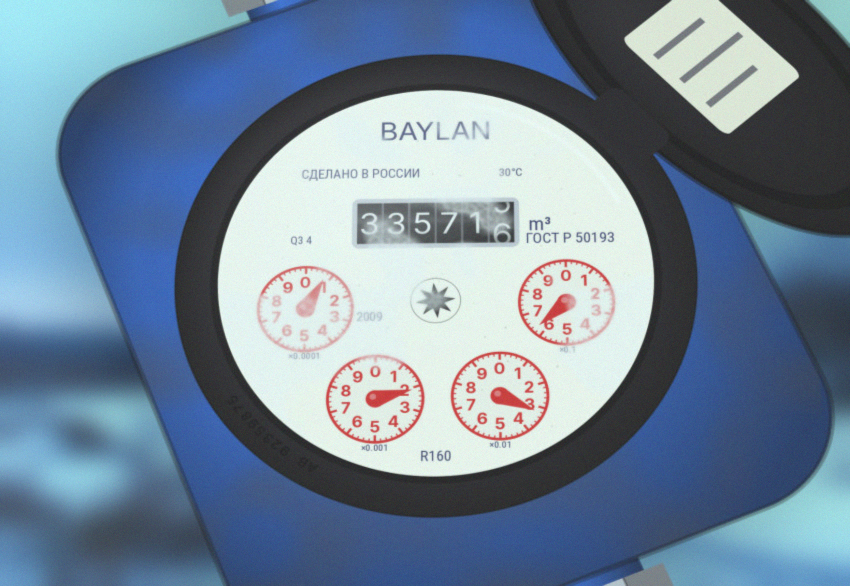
**335715.6320** m³
